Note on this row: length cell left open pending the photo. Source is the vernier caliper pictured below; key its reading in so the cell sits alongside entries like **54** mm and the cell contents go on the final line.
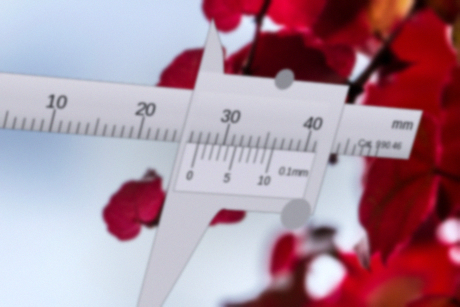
**27.0** mm
